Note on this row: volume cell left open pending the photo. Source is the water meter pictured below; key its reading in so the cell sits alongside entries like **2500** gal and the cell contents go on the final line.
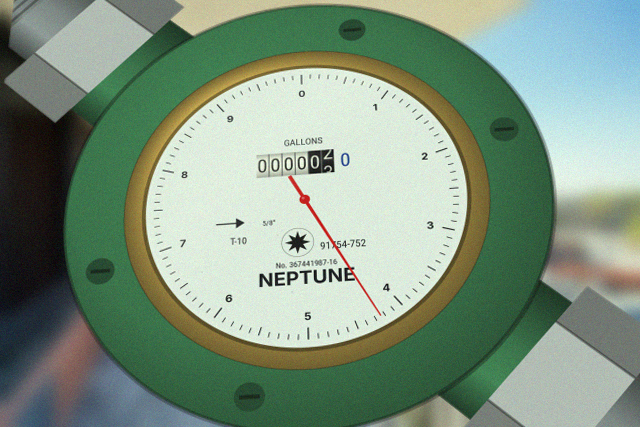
**24.2** gal
